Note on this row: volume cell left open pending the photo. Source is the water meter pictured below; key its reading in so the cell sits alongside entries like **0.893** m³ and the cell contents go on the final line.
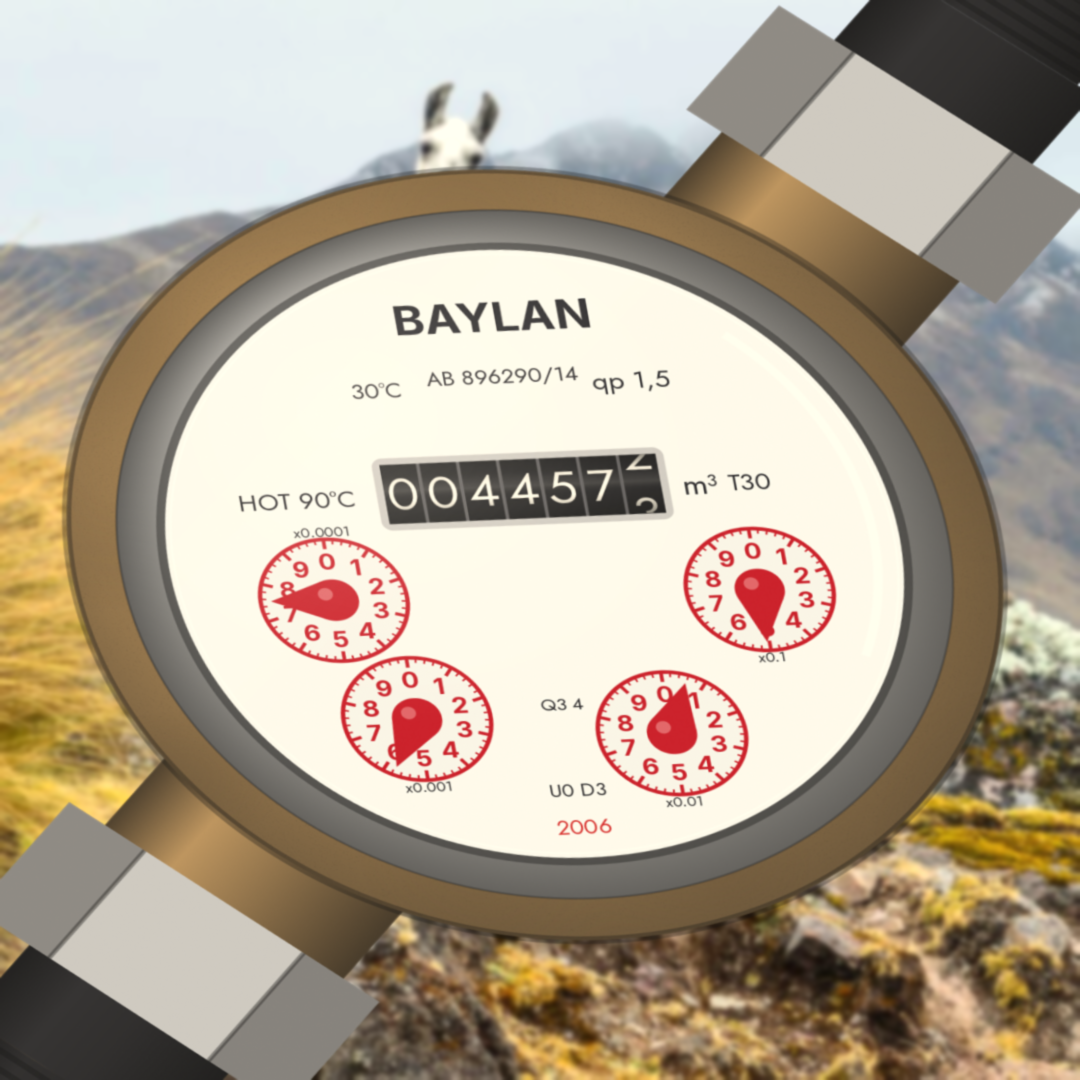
**44572.5057** m³
